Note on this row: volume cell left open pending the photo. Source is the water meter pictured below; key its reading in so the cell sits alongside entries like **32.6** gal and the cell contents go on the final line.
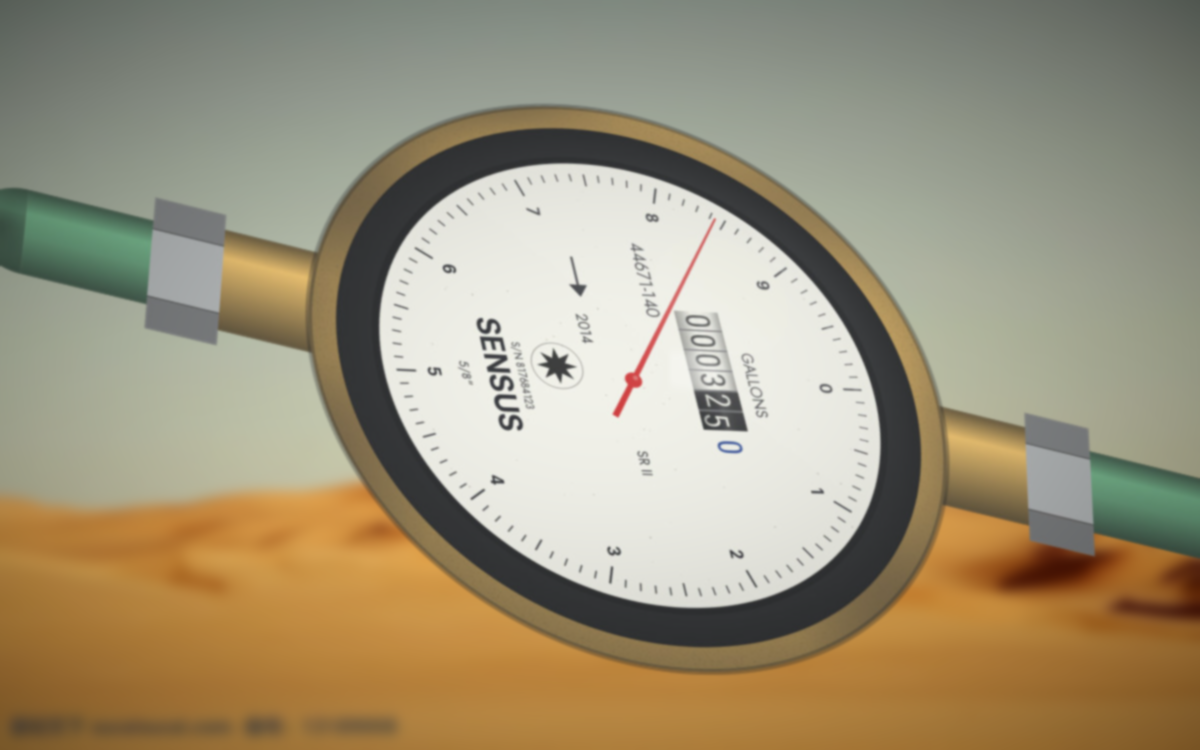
**3248.4** gal
